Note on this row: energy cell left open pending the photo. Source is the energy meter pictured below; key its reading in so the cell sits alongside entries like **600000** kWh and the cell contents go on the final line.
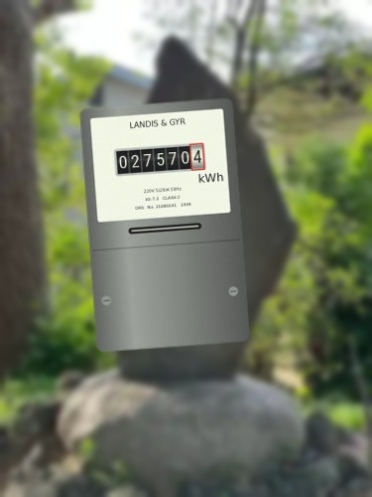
**27570.4** kWh
